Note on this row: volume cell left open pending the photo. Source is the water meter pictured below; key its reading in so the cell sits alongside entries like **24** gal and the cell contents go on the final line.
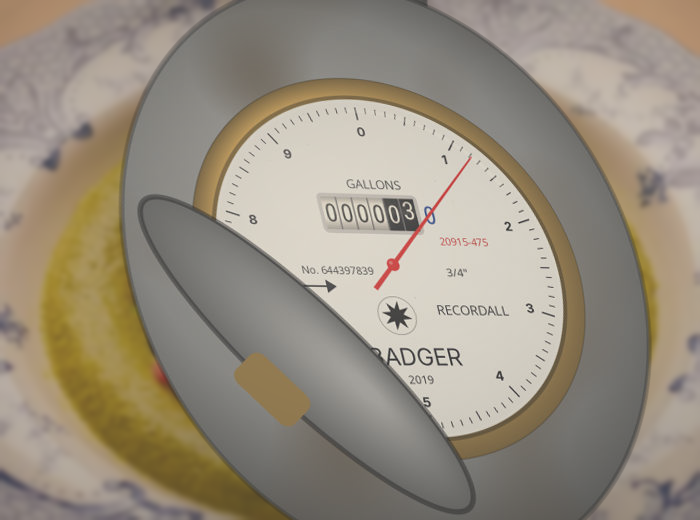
**31.2** gal
